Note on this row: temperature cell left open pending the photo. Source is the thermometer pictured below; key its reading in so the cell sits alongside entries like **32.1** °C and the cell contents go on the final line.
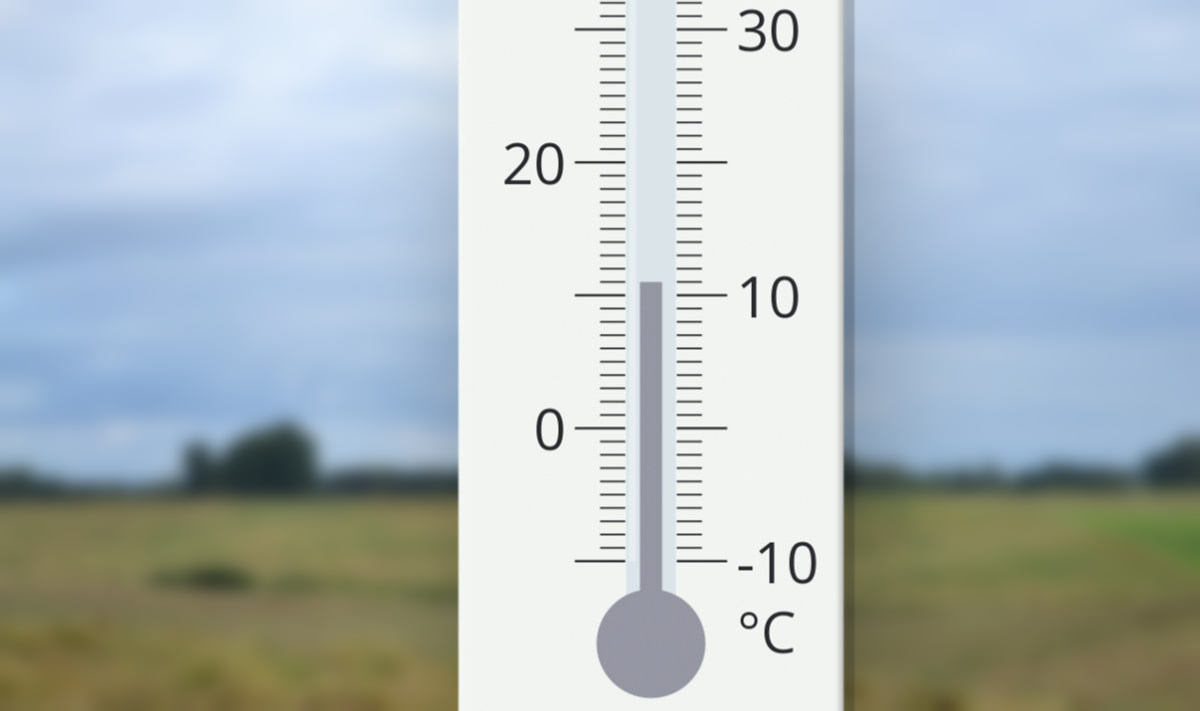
**11** °C
